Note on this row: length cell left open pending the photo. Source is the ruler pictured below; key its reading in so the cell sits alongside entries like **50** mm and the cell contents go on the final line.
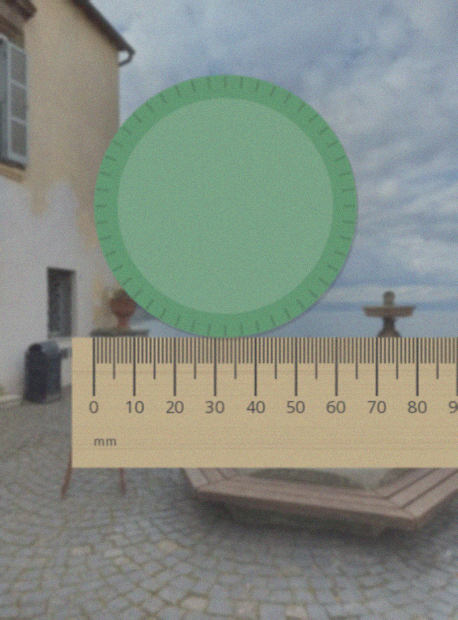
**65** mm
